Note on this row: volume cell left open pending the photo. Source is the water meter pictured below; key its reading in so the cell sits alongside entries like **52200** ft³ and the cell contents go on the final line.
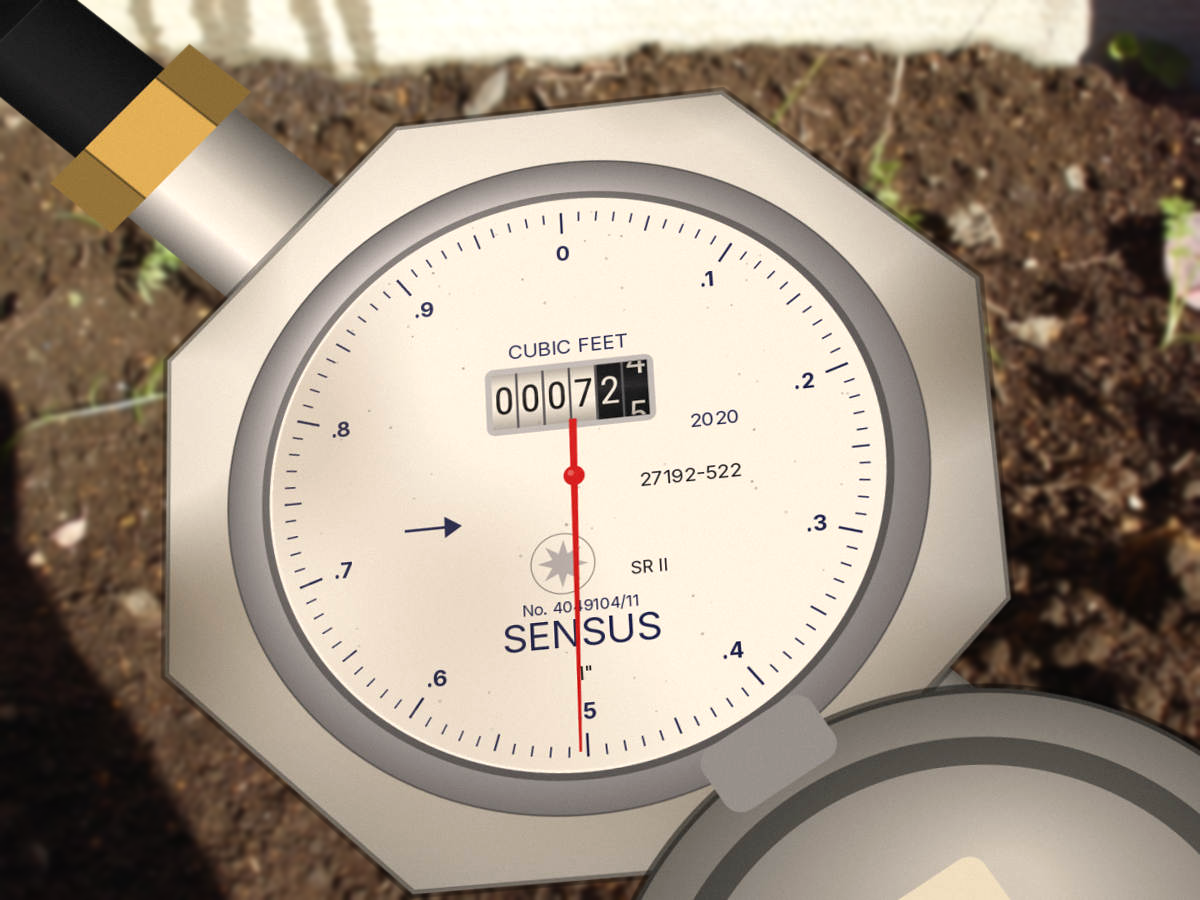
**724.50** ft³
